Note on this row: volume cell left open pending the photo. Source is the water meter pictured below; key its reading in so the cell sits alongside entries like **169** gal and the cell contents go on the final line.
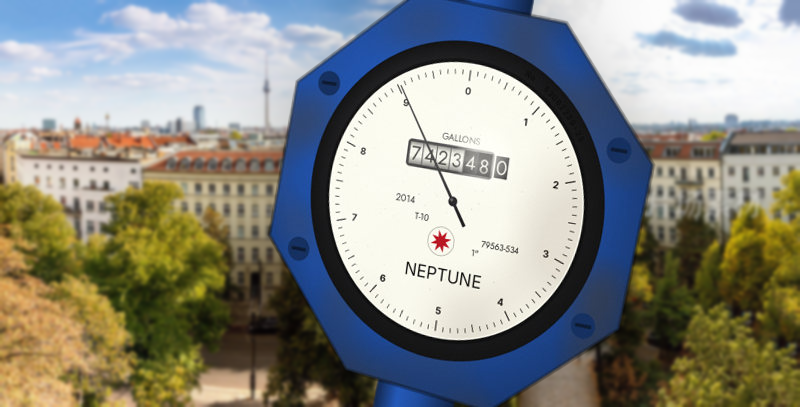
**7423479.0** gal
